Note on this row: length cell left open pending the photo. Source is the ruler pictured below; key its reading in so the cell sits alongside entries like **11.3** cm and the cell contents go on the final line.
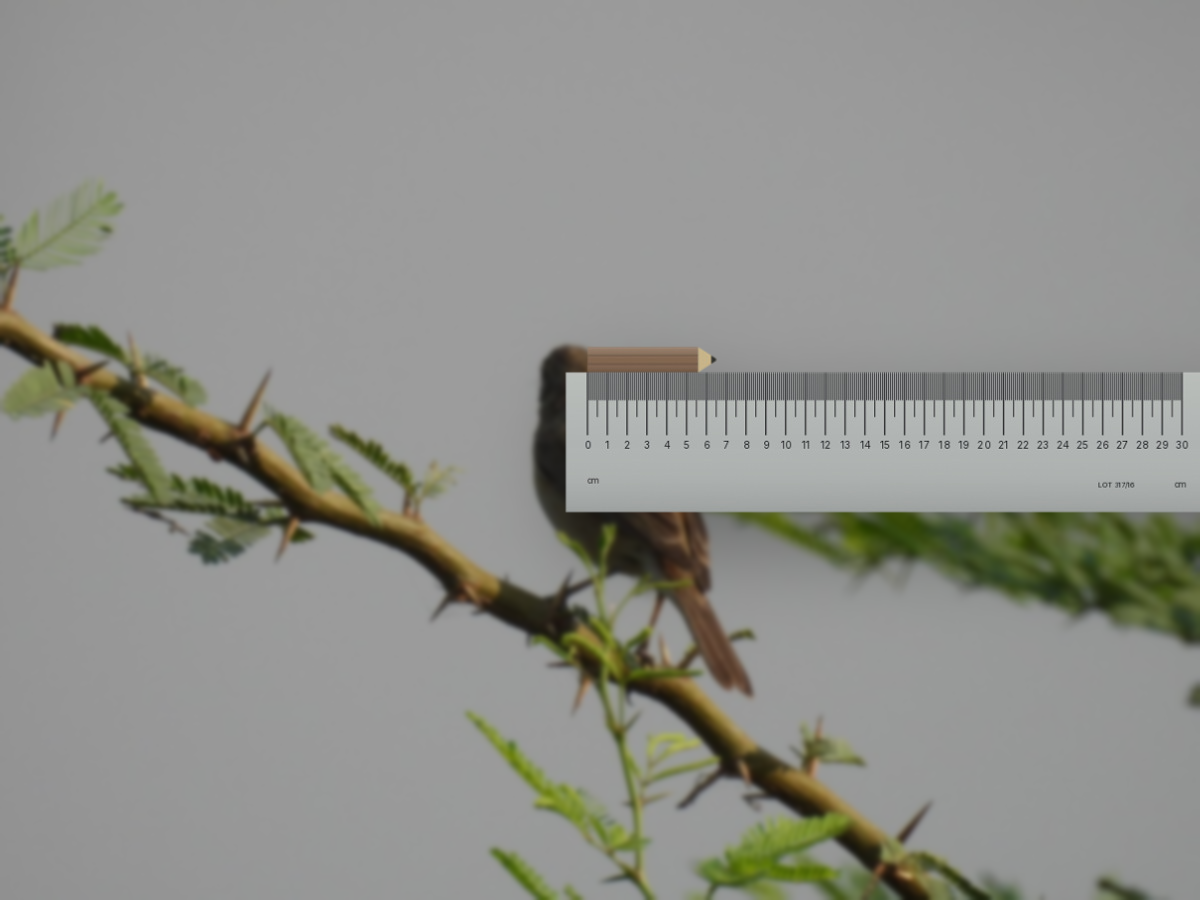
**6.5** cm
